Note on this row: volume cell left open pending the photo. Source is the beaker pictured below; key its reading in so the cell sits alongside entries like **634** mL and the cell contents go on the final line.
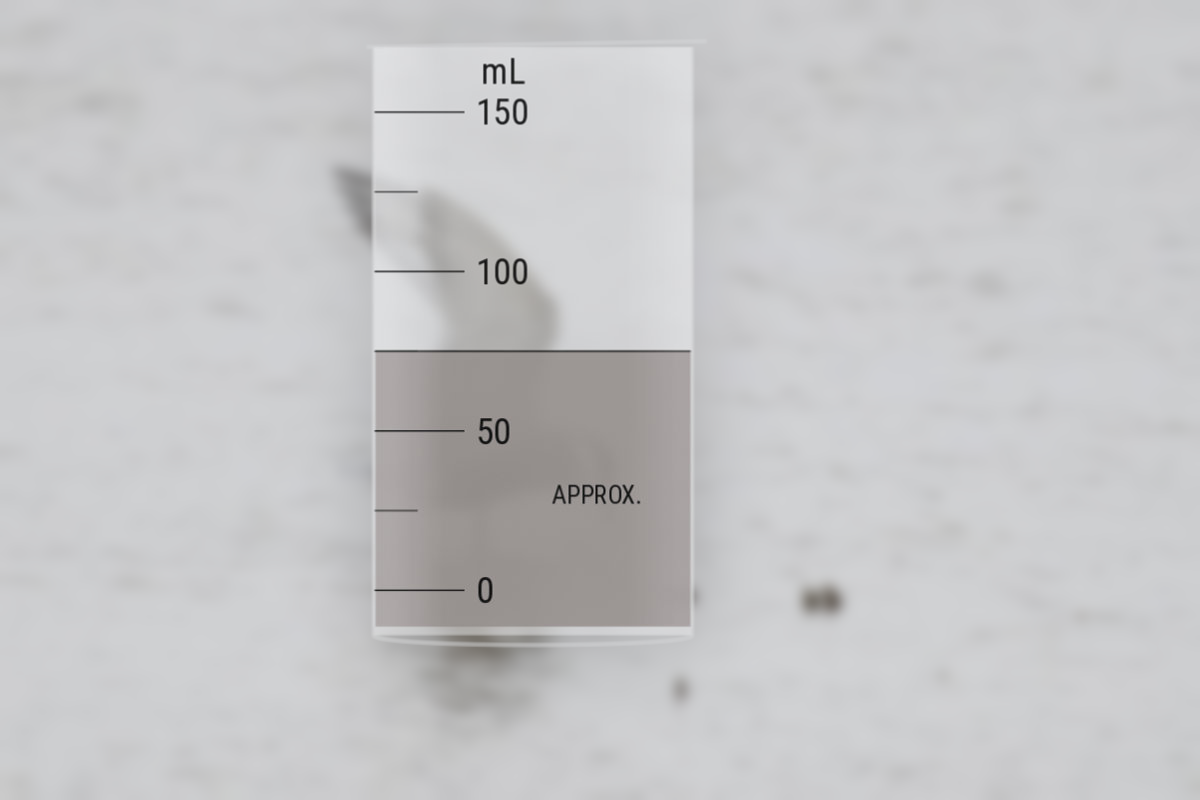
**75** mL
